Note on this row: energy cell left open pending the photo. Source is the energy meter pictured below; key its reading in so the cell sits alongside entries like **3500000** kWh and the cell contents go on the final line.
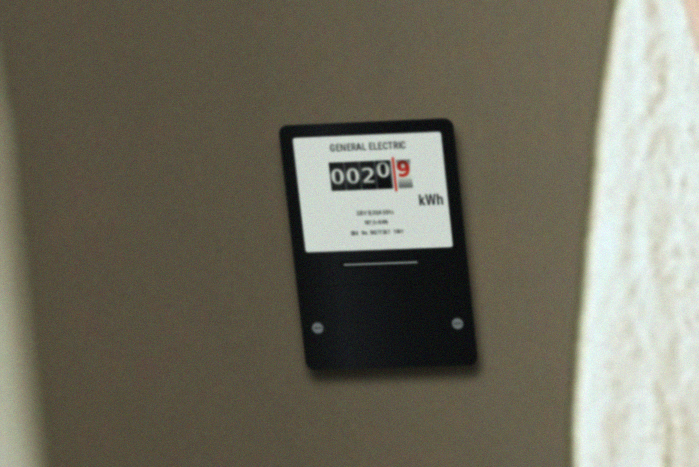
**20.9** kWh
